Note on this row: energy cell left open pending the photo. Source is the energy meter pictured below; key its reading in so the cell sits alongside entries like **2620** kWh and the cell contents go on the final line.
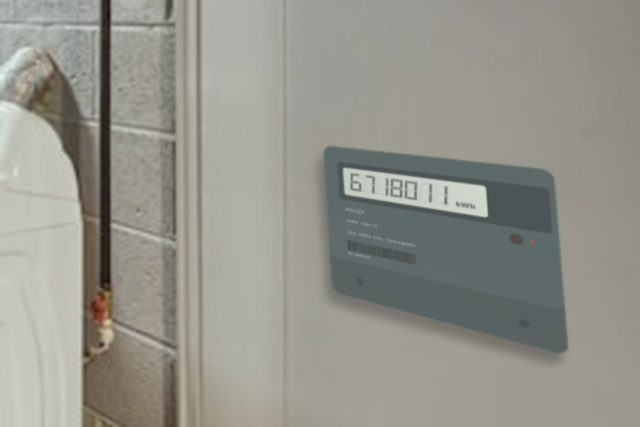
**6718011** kWh
